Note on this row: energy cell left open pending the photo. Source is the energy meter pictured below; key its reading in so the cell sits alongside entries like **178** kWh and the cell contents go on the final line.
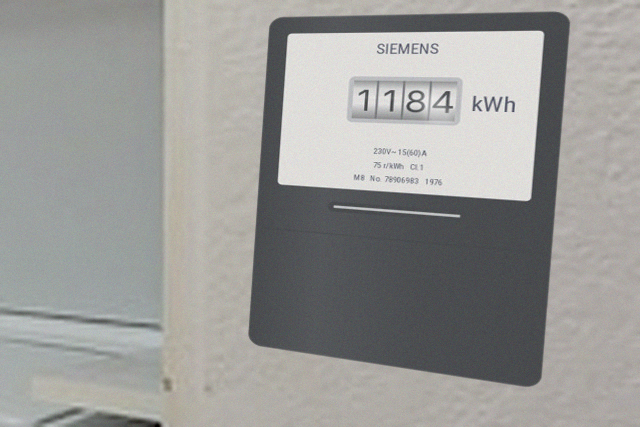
**1184** kWh
